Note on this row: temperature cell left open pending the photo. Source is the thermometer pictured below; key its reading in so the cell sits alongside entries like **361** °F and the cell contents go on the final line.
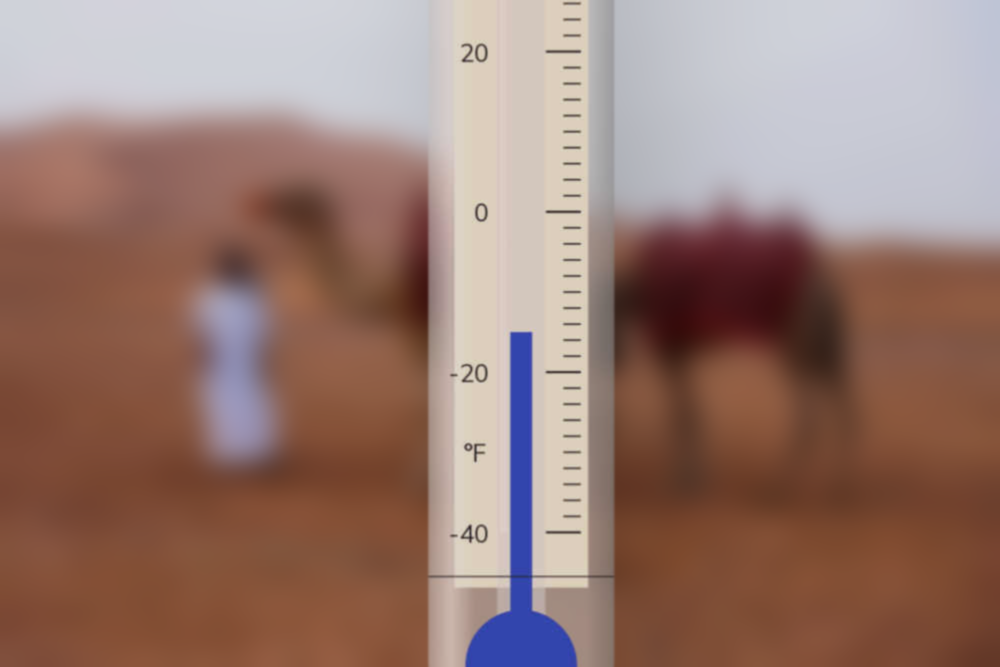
**-15** °F
